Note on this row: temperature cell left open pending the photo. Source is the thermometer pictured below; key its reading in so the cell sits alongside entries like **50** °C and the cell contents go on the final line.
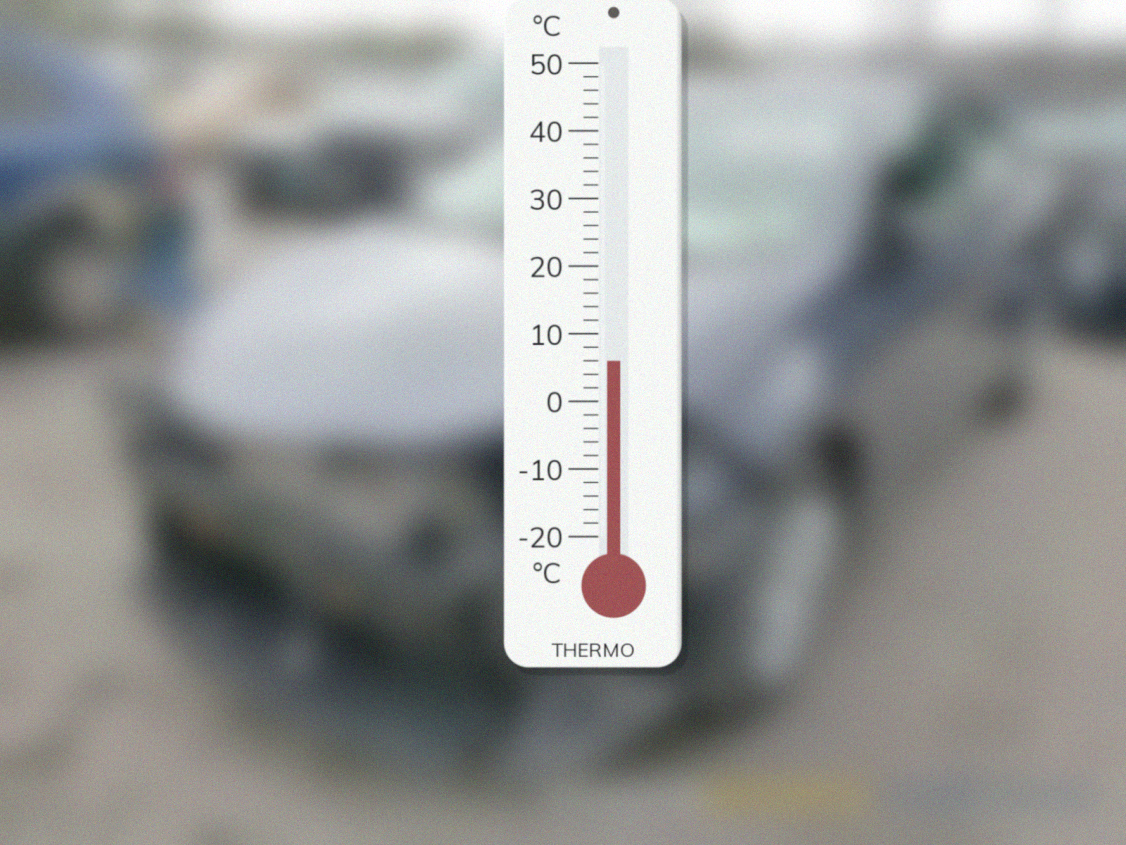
**6** °C
